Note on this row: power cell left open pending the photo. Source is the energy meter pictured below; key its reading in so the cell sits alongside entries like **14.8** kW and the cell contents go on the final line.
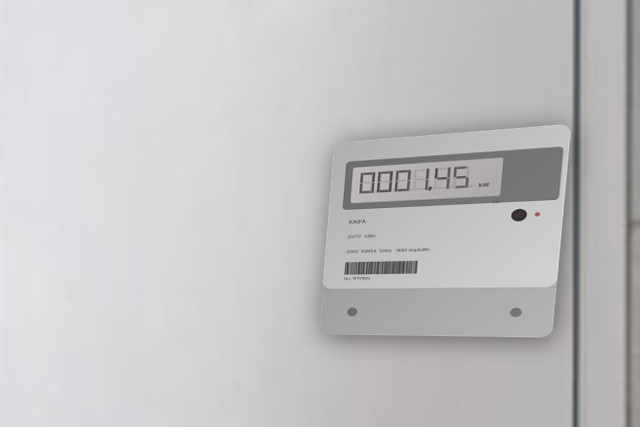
**1.45** kW
